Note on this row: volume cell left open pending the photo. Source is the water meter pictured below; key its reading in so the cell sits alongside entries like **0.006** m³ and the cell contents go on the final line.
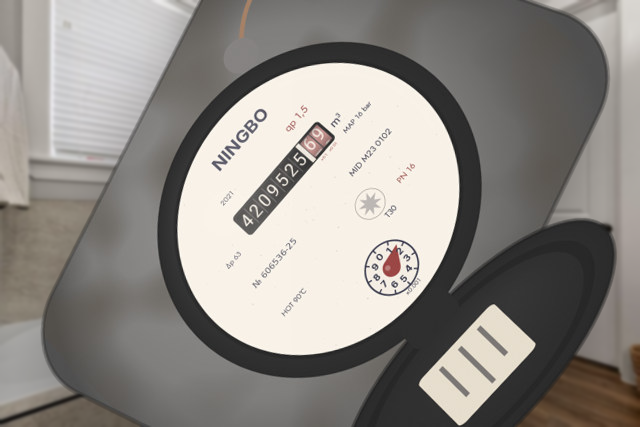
**4209525.691** m³
